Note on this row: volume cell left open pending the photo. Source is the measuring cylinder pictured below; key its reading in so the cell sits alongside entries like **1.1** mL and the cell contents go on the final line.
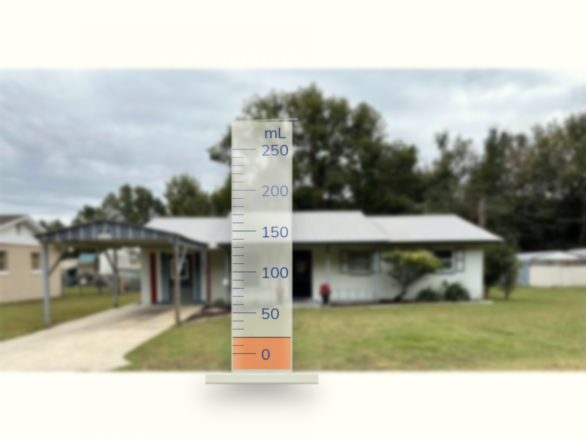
**20** mL
